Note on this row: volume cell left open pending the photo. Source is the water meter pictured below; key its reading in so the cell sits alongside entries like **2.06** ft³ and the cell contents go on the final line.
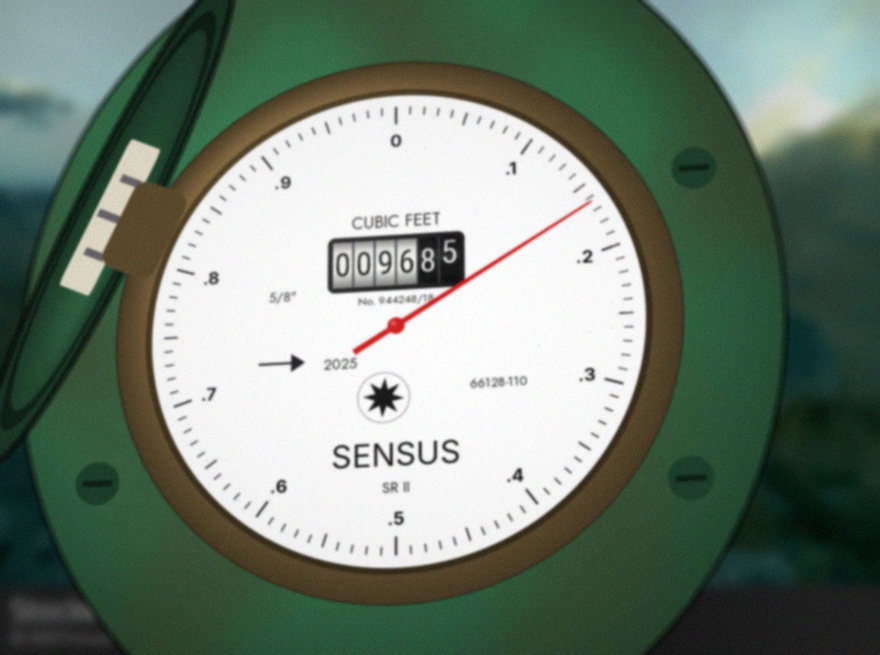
**9685.16** ft³
